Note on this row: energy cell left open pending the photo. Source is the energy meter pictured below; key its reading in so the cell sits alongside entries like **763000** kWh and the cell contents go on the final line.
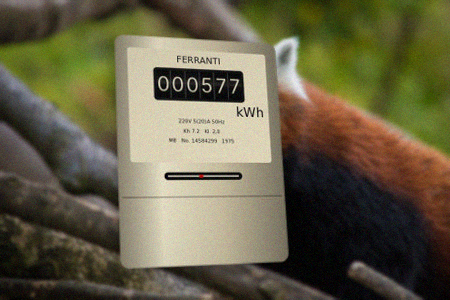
**577** kWh
